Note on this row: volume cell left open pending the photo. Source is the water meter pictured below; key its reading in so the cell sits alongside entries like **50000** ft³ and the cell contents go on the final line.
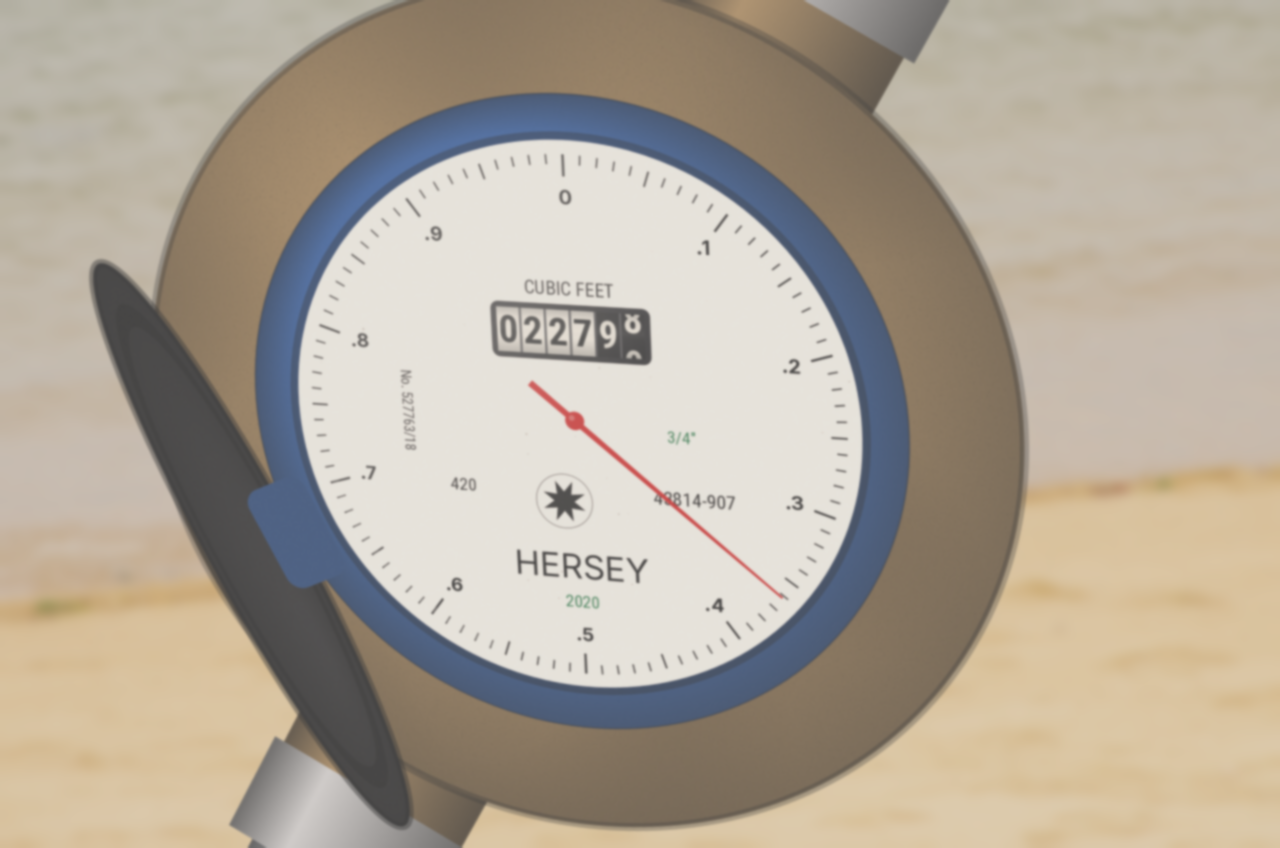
**22798.36** ft³
